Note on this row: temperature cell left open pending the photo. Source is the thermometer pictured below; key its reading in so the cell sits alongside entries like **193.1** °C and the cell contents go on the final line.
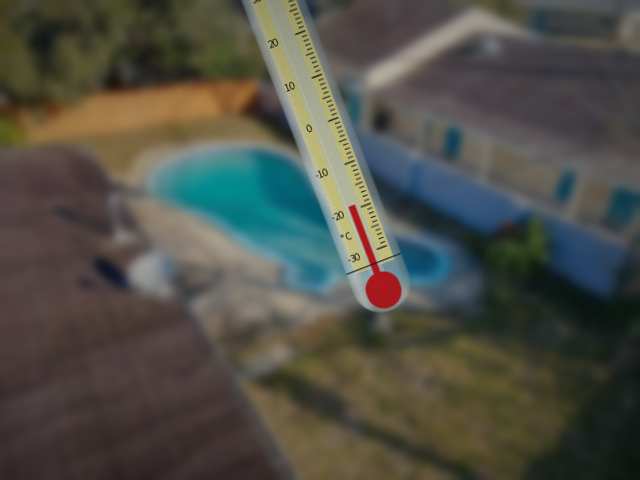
**-19** °C
